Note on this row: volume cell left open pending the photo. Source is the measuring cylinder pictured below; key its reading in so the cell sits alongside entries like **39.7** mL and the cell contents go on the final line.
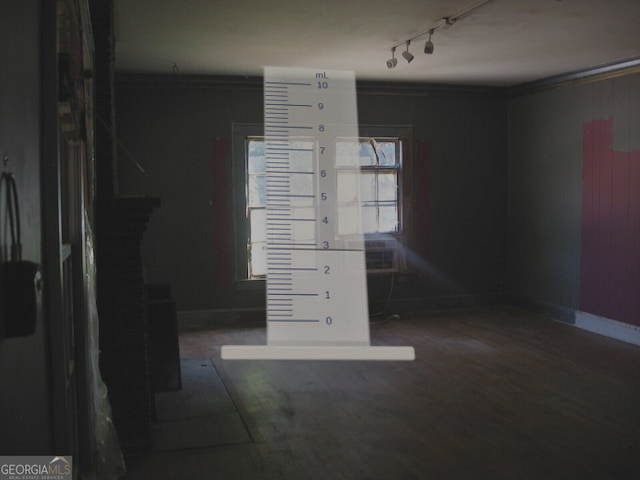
**2.8** mL
